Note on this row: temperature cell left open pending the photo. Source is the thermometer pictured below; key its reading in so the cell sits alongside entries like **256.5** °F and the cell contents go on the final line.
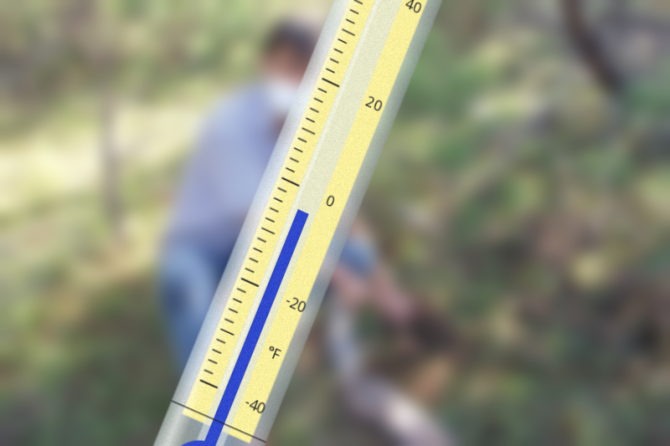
**-4** °F
